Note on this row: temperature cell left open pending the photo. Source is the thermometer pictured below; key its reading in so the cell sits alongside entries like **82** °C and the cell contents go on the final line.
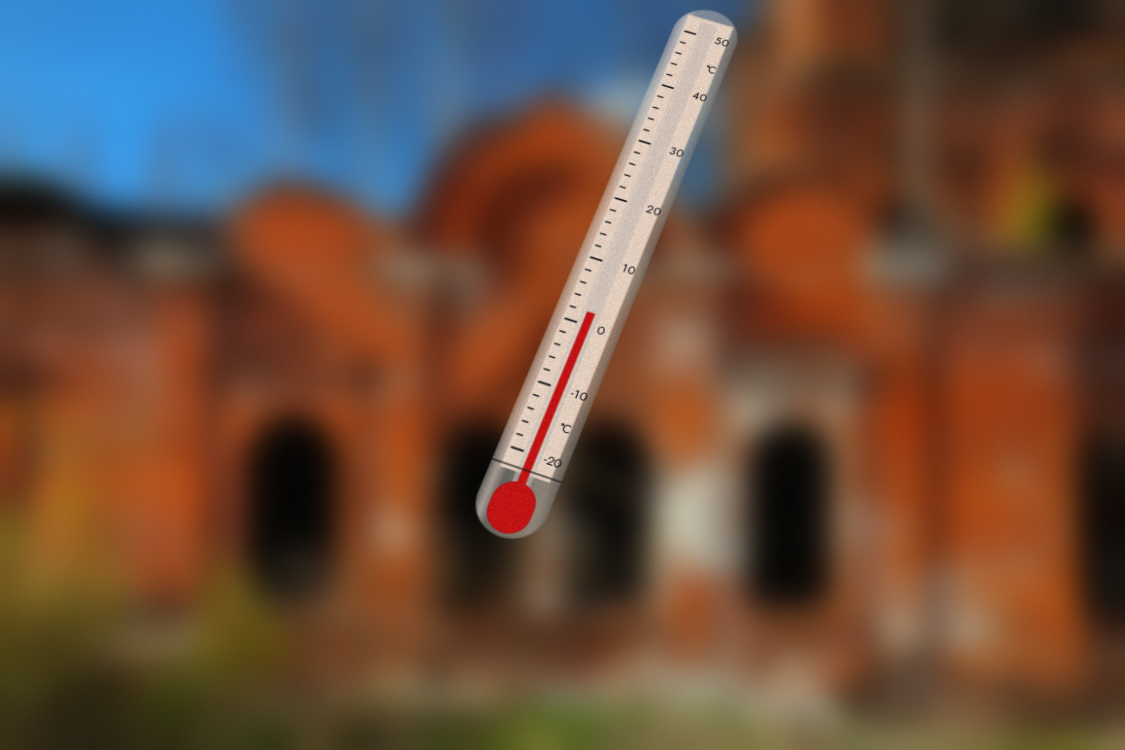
**2** °C
